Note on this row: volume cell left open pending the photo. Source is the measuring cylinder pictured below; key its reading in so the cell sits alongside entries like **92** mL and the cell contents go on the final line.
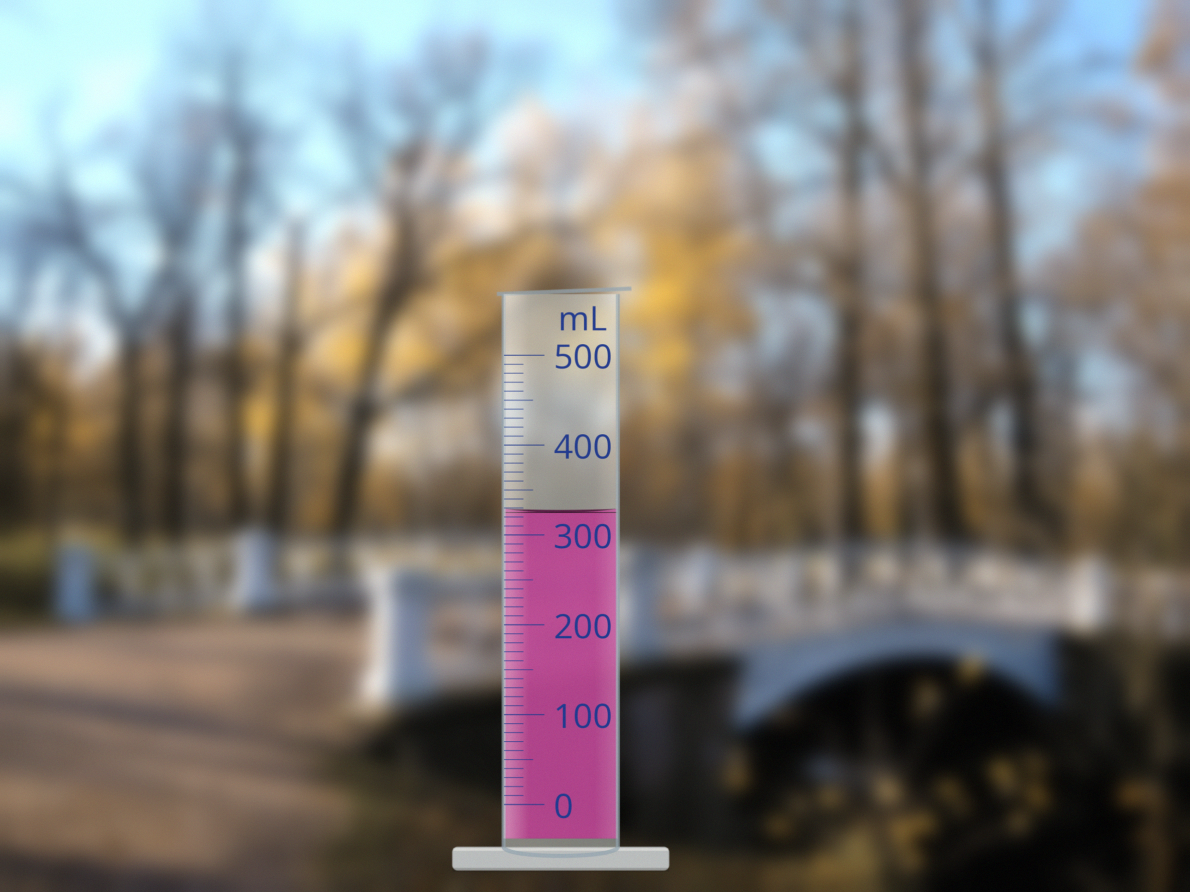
**325** mL
